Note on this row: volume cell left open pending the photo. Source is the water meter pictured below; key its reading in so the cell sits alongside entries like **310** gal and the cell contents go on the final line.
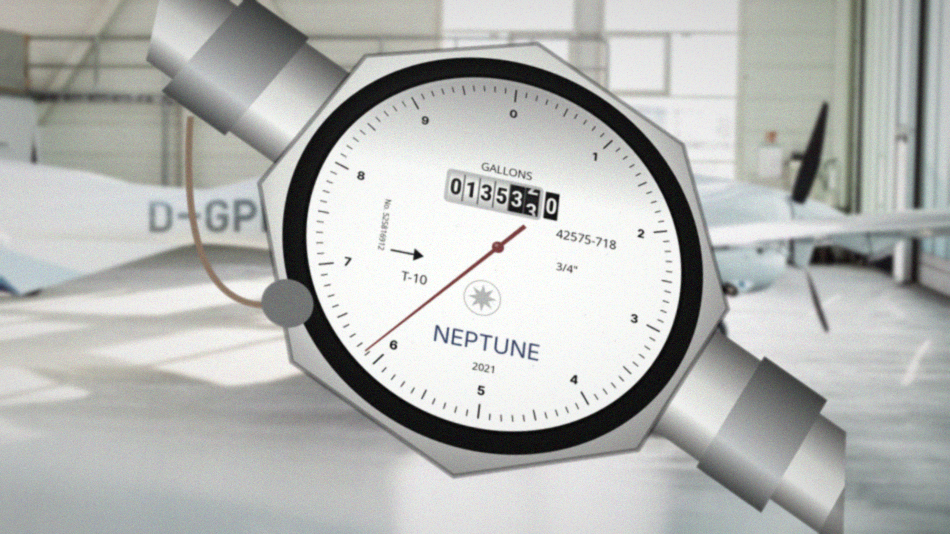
**135326.1** gal
